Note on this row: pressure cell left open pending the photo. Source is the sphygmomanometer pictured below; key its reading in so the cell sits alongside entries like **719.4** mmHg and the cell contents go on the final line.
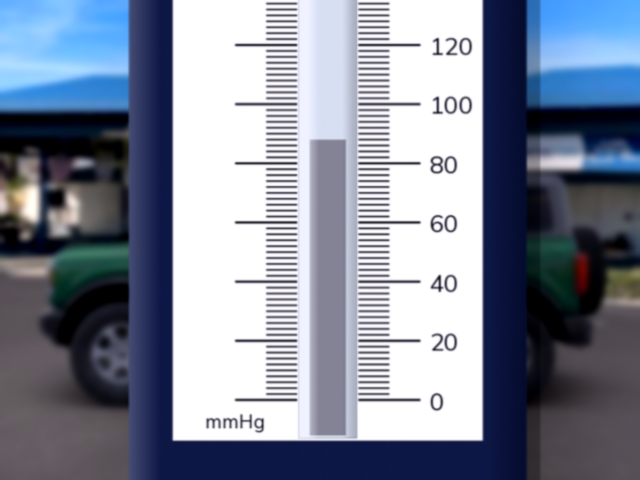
**88** mmHg
